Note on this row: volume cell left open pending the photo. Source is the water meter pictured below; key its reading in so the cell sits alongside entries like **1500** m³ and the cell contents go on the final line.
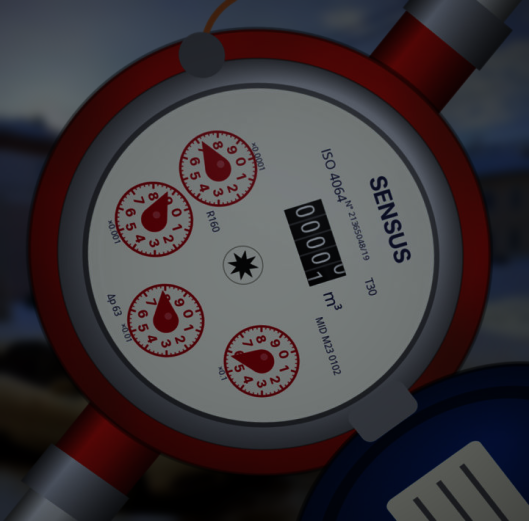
**0.5787** m³
